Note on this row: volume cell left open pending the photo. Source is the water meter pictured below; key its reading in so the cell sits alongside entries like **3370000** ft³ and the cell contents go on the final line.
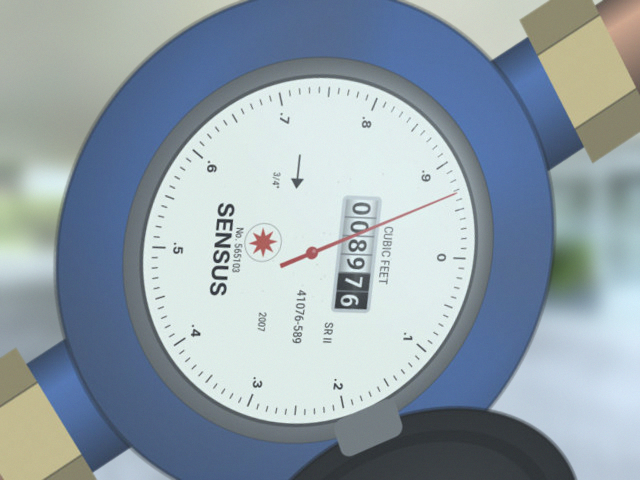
**8975.93** ft³
